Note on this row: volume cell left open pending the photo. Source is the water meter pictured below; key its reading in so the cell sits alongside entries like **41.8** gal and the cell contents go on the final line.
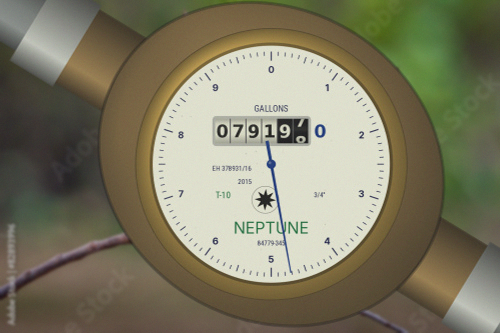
**791974.7** gal
